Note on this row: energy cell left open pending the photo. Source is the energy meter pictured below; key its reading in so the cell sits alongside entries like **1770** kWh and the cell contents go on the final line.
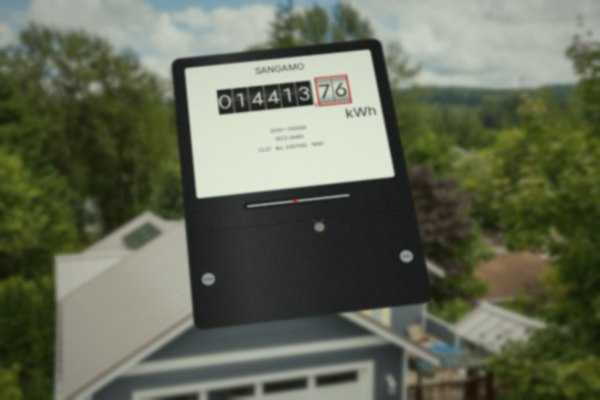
**14413.76** kWh
